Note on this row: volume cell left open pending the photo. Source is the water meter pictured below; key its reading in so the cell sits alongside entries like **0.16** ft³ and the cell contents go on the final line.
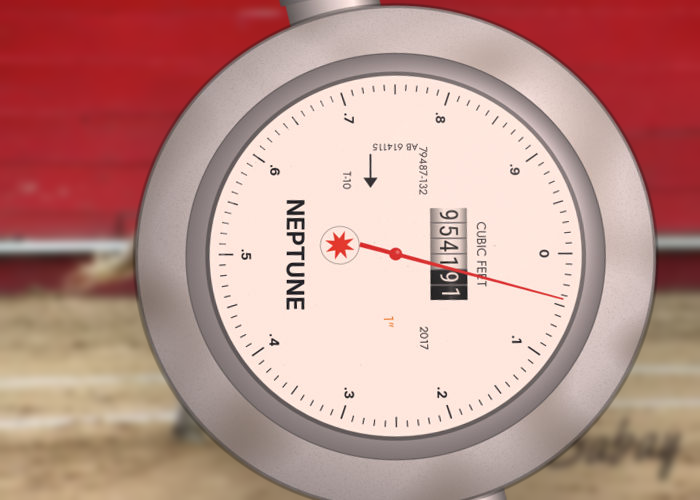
**954191.04** ft³
